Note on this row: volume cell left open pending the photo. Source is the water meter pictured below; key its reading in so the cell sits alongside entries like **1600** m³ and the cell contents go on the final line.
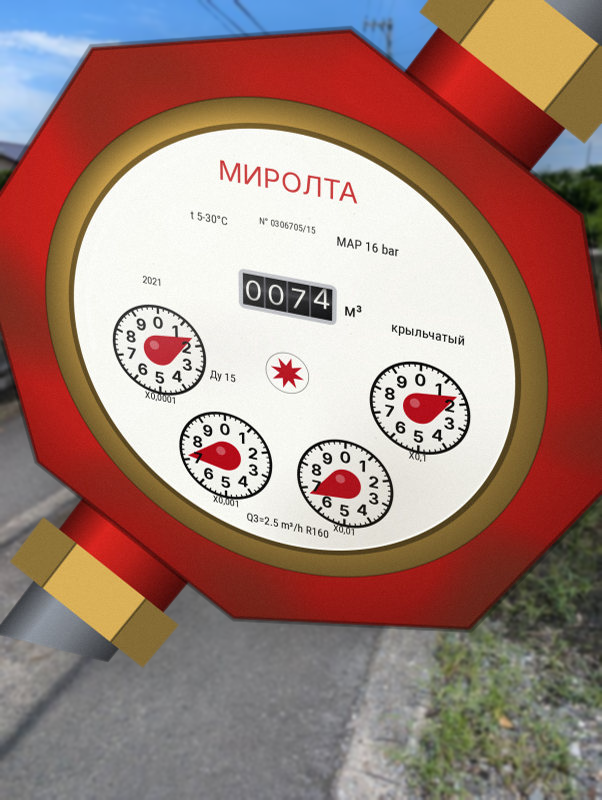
**74.1671** m³
